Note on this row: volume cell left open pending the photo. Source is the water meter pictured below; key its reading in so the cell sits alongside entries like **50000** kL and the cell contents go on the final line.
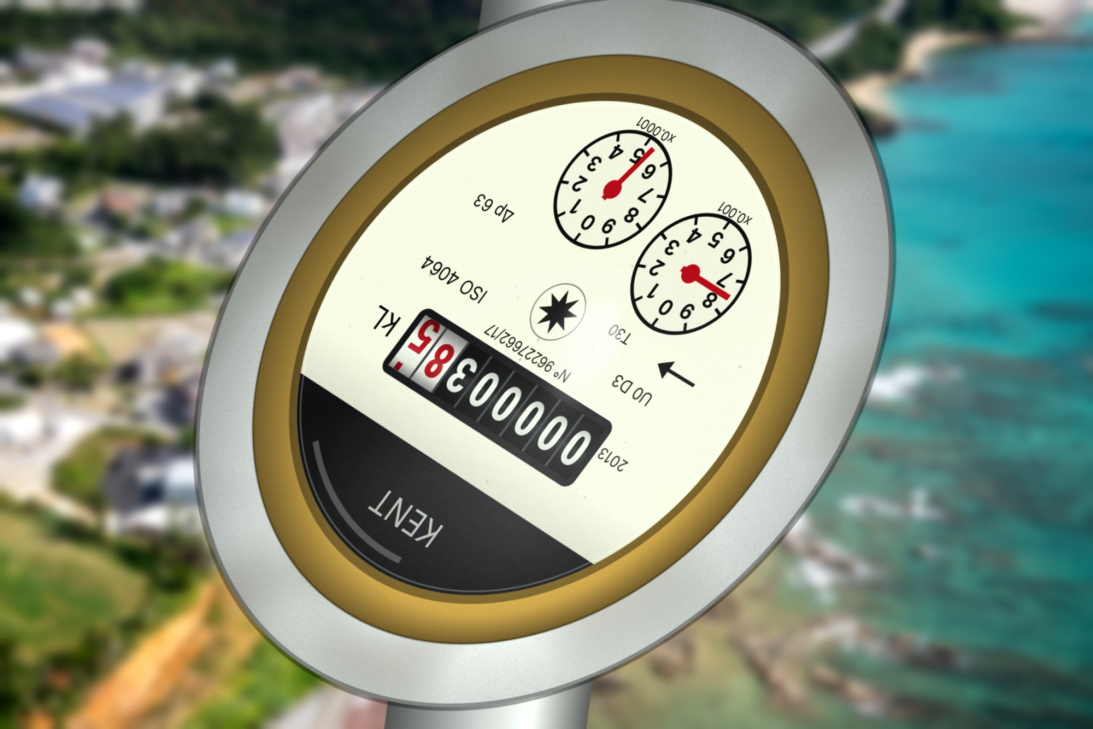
**3.8475** kL
